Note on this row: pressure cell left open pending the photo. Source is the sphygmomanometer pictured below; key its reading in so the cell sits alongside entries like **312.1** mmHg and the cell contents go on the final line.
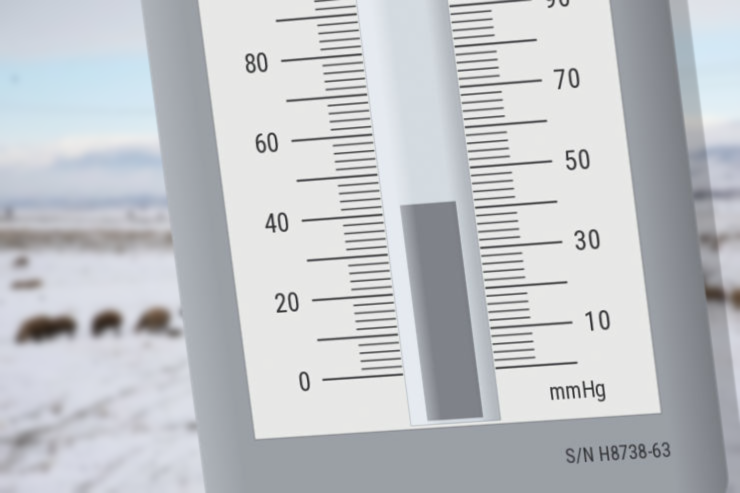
**42** mmHg
